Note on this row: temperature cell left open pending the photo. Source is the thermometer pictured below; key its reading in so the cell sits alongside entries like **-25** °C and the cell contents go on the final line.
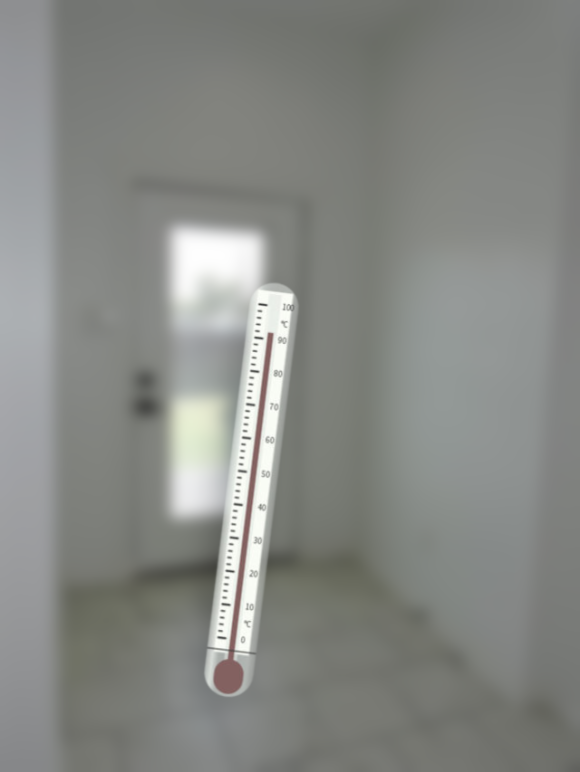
**92** °C
